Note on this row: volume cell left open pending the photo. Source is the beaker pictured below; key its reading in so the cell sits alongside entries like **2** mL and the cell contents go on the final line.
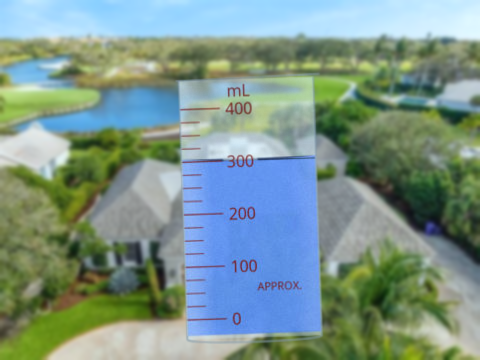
**300** mL
